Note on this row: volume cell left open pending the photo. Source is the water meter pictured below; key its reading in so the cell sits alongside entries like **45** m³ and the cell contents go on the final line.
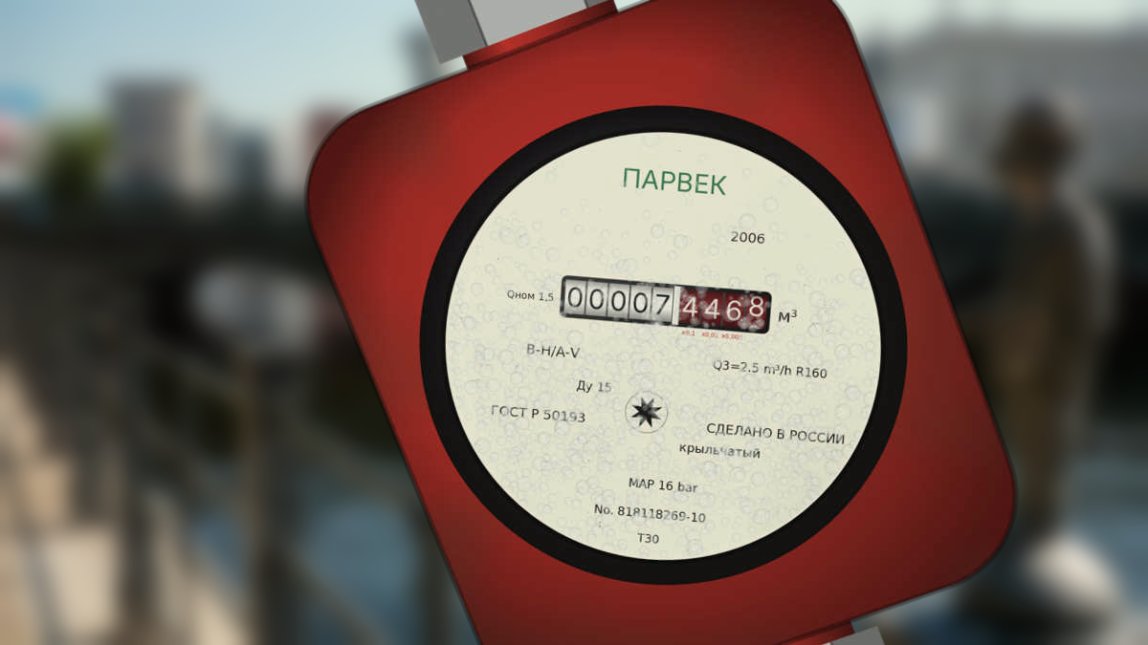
**7.4468** m³
